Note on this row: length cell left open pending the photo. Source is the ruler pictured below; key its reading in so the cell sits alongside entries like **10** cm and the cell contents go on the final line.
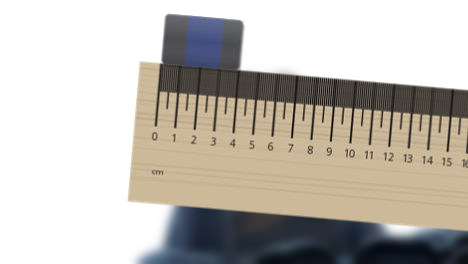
**4** cm
